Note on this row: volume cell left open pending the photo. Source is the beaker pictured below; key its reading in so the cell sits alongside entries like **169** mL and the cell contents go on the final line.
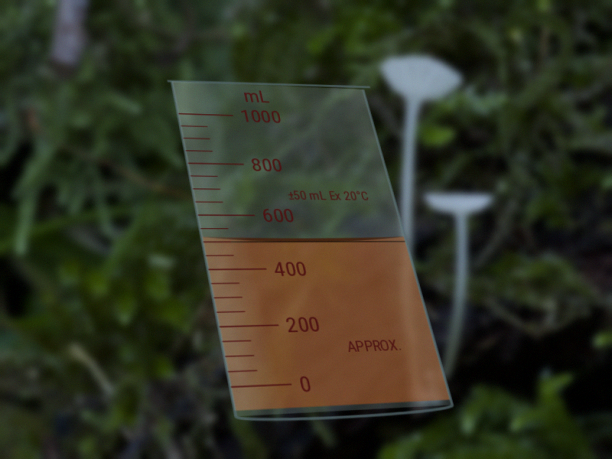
**500** mL
